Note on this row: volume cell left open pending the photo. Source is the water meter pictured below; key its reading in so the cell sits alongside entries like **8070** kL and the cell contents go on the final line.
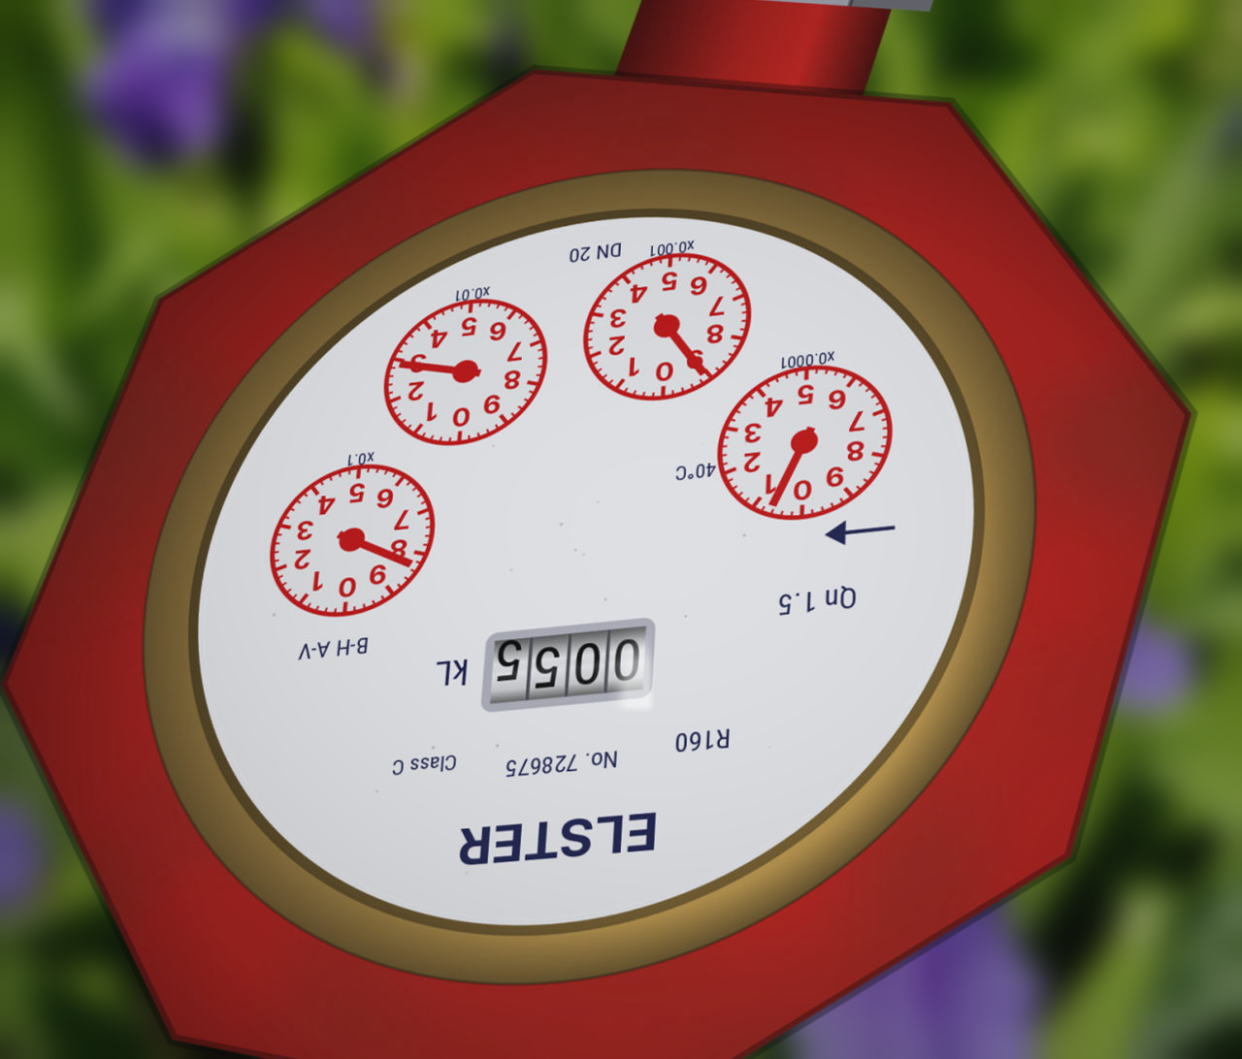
**54.8290** kL
